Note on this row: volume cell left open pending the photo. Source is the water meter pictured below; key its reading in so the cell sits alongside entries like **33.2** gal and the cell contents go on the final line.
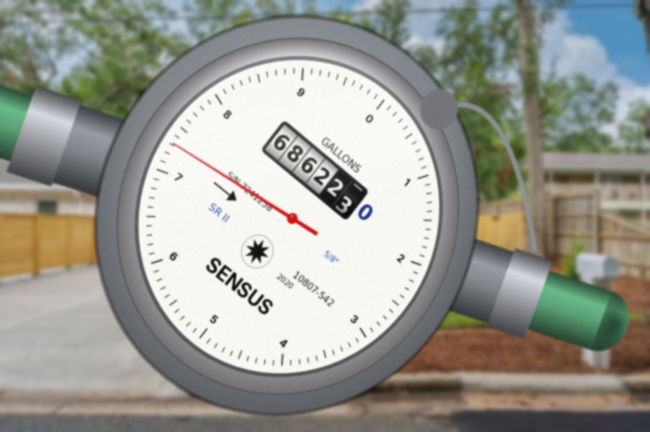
**6862227.3** gal
